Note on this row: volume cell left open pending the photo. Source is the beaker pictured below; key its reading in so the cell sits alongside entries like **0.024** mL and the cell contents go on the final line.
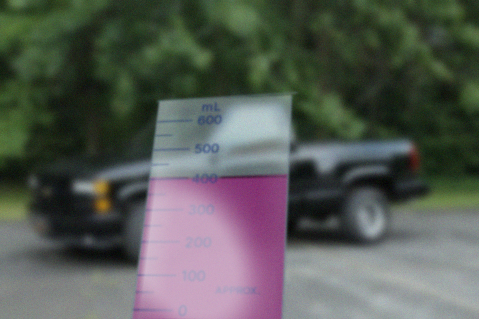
**400** mL
